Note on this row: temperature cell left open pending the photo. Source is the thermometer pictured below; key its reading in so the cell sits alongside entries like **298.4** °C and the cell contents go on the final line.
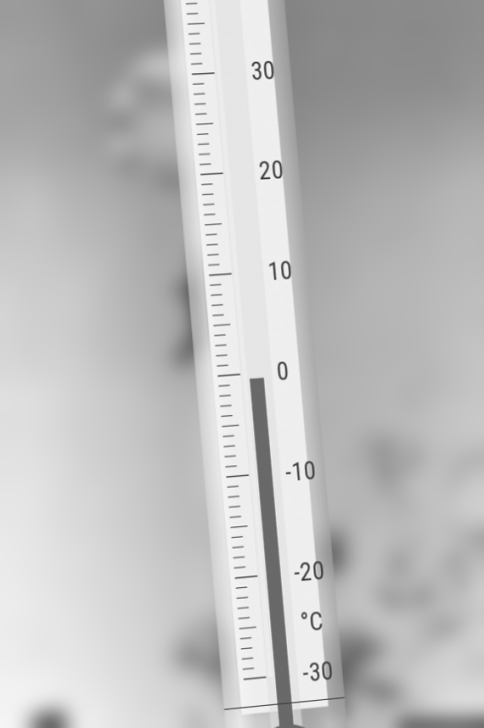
**-0.5** °C
